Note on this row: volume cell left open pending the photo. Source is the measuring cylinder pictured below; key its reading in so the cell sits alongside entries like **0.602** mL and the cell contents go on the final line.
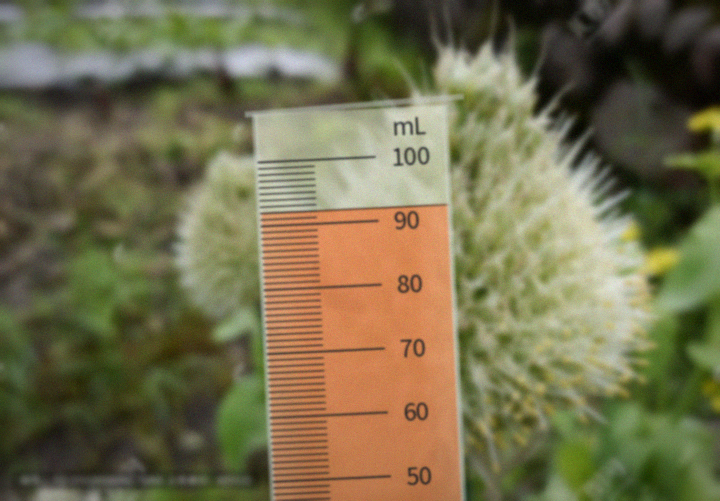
**92** mL
